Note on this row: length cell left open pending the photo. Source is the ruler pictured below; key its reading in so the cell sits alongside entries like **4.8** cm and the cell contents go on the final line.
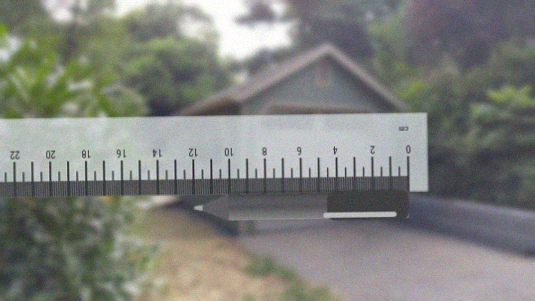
**12** cm
